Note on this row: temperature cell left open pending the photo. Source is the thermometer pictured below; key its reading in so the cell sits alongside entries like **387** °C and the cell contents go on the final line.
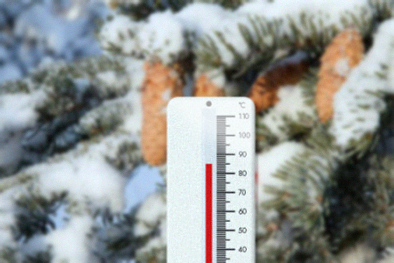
**85** °C
